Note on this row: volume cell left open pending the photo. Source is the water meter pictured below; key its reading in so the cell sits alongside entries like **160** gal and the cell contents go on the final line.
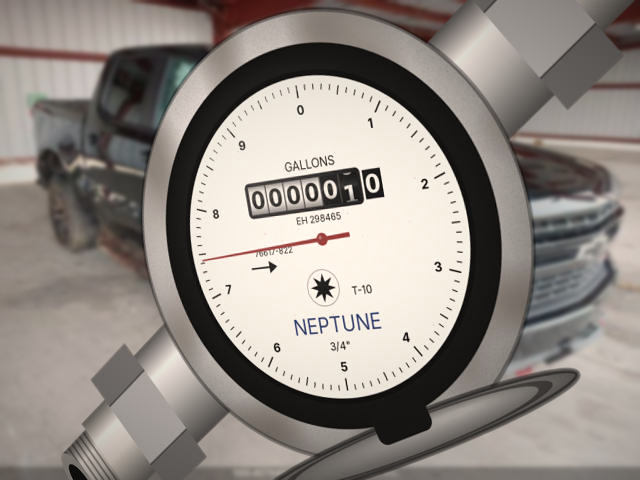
**7.4** gal
